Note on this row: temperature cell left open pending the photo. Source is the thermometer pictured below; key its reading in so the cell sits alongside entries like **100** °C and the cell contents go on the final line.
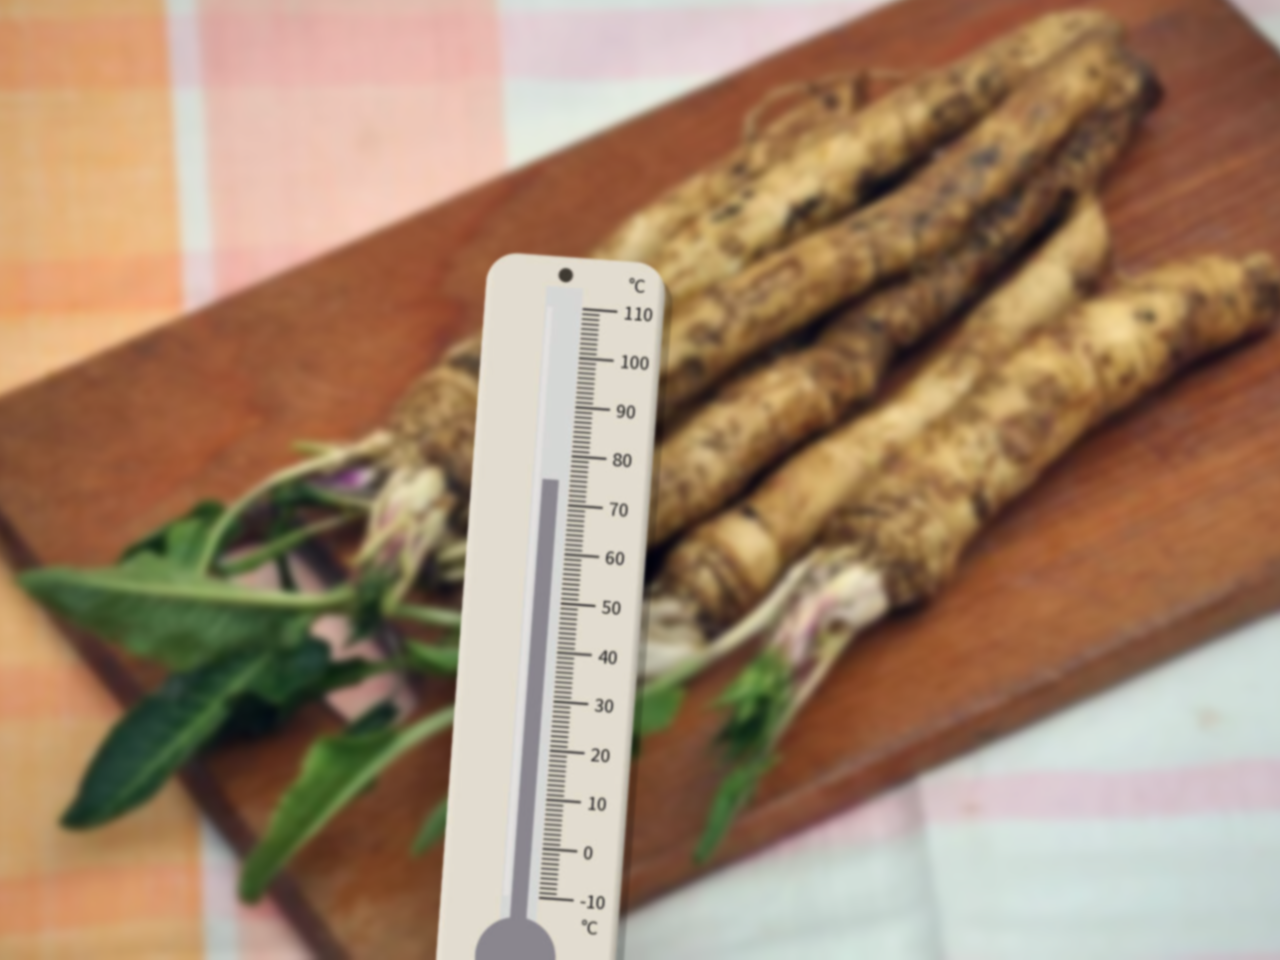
**75** °C
